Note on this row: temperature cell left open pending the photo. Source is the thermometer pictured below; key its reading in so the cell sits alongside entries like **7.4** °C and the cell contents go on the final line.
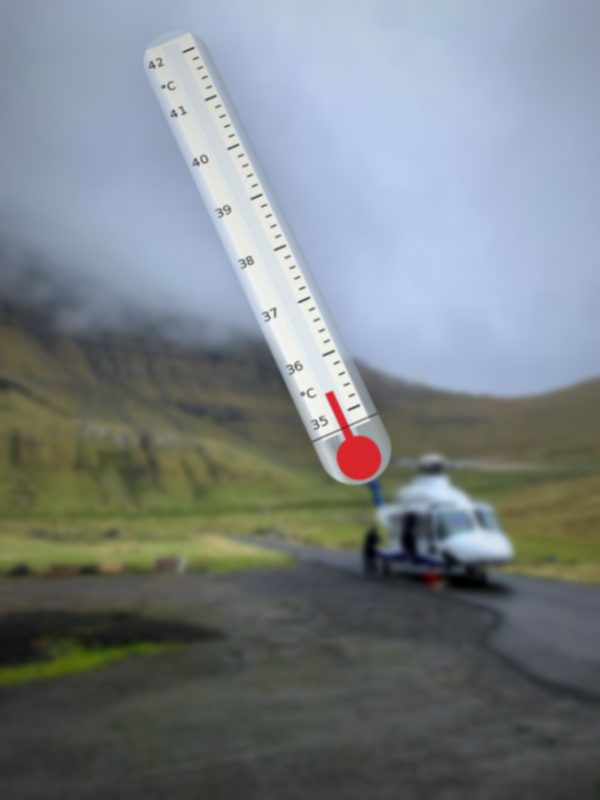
**35.4** °C
